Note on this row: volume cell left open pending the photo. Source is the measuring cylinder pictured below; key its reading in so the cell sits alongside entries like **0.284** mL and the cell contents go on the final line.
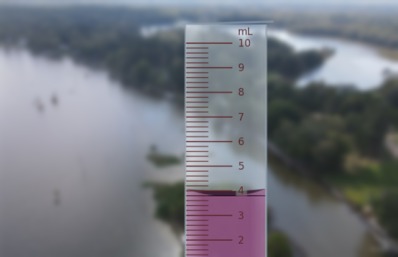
**3.8** mL
